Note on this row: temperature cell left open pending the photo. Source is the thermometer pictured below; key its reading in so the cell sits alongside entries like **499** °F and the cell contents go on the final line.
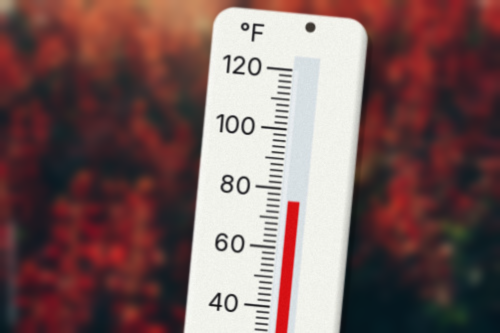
**76** °F
